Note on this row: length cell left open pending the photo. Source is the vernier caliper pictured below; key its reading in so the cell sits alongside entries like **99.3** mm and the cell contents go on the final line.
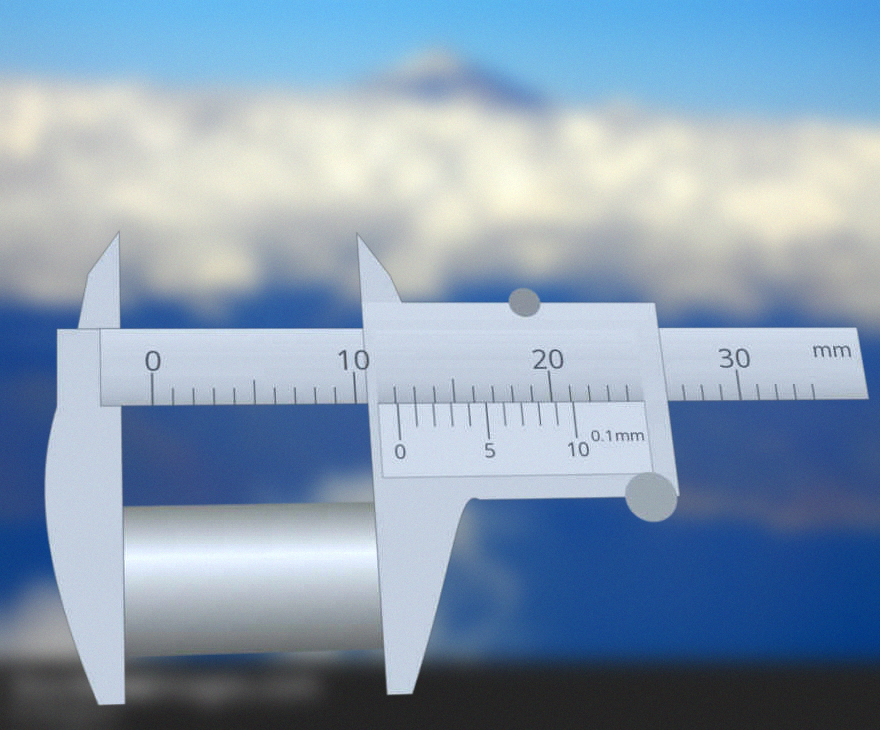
**12.1** mm
